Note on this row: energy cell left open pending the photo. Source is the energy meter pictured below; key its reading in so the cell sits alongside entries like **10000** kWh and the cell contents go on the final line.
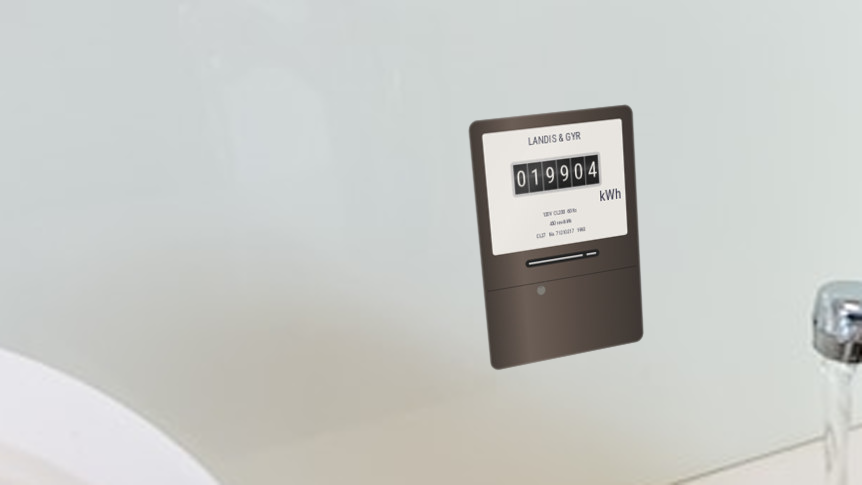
**19904** kWh
